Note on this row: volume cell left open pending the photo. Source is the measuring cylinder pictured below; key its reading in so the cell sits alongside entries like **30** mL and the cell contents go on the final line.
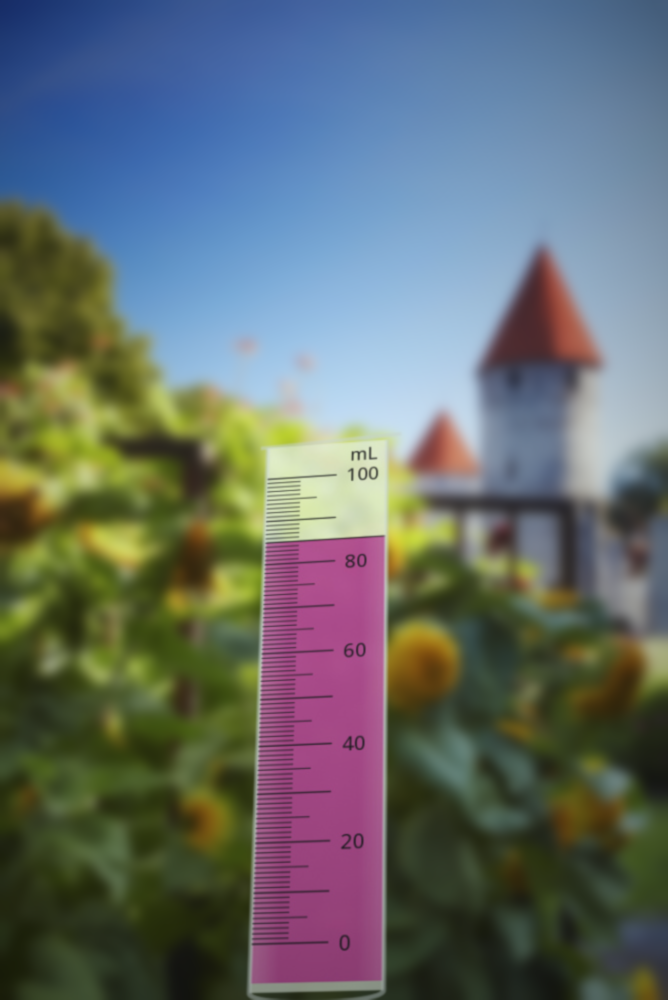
**85** mL
